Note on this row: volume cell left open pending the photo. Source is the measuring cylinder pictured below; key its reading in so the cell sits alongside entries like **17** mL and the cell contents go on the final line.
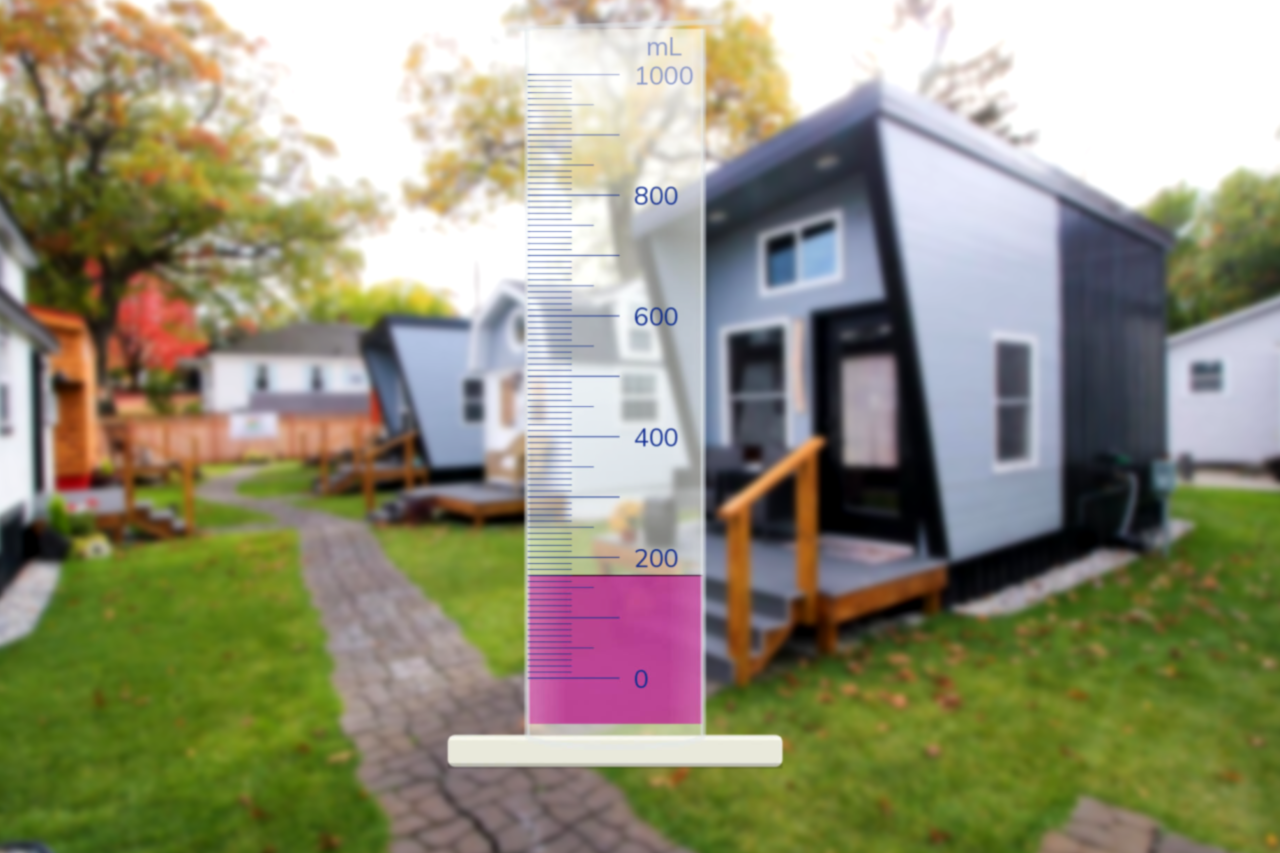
**170** mL
